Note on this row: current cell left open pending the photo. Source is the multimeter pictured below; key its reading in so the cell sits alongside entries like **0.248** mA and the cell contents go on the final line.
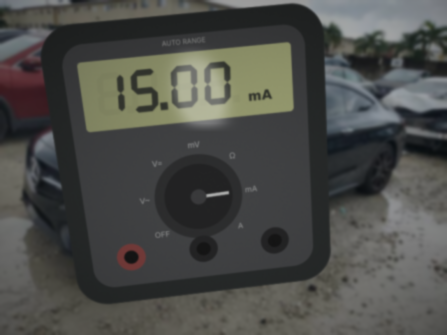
**15.00** mA
